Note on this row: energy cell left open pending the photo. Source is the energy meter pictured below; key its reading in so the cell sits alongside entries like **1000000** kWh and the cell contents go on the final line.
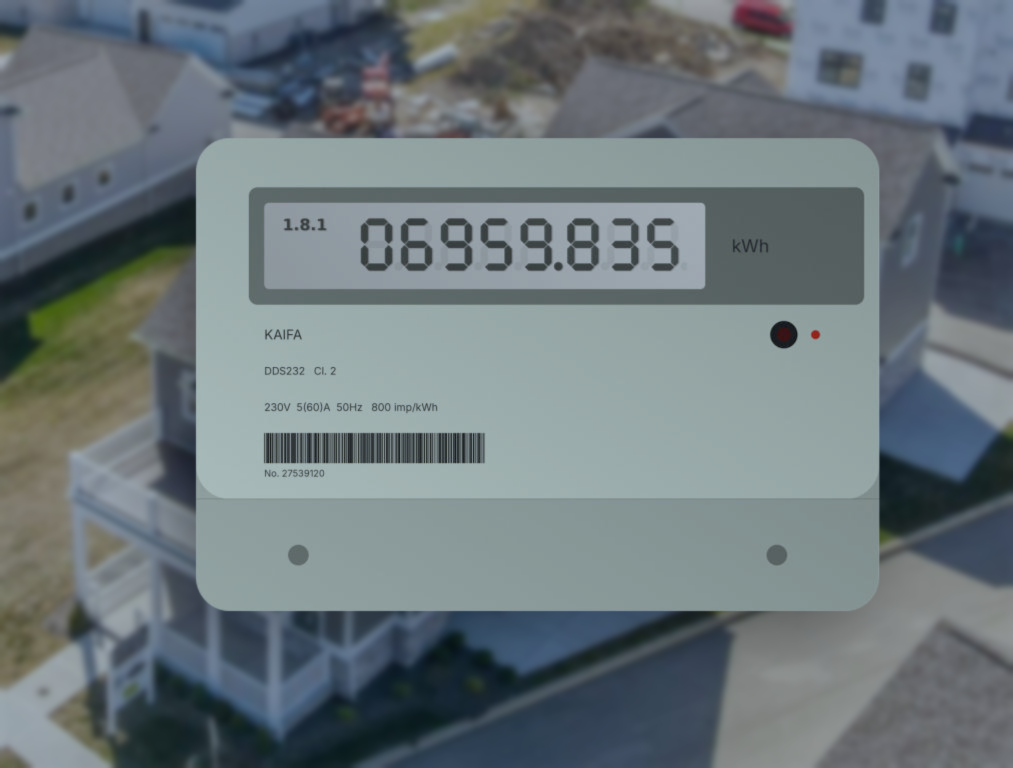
**6959.835** kWh
